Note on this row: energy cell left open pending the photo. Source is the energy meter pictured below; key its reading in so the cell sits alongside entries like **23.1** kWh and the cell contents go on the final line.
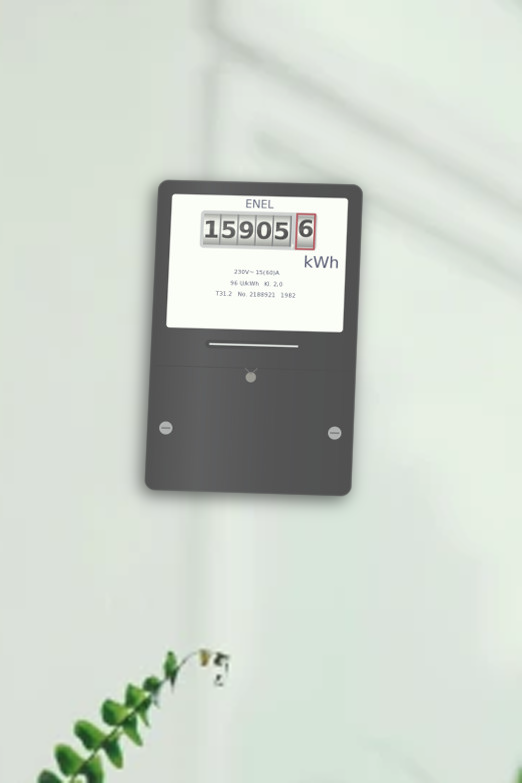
**15905.6** kWh
